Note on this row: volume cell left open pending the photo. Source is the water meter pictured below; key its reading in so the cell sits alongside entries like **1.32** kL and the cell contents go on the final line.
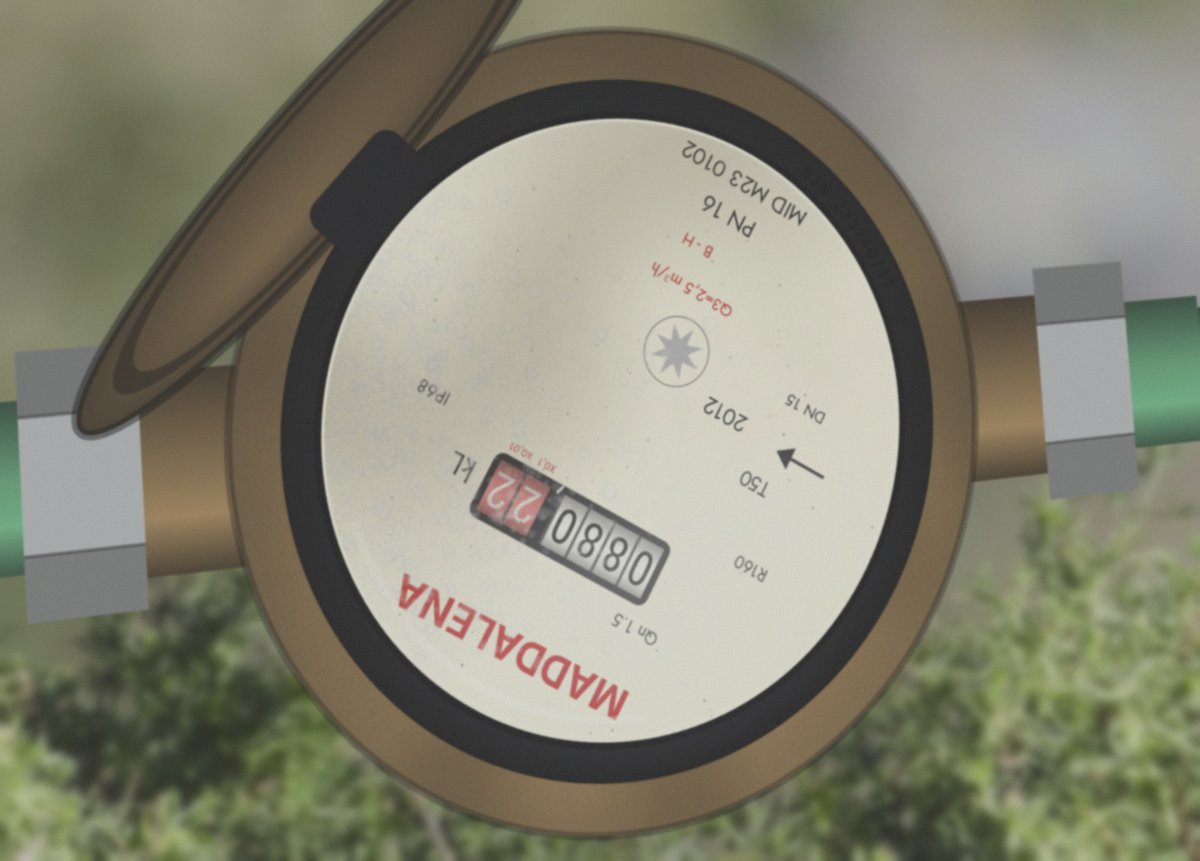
**880.22** kL
